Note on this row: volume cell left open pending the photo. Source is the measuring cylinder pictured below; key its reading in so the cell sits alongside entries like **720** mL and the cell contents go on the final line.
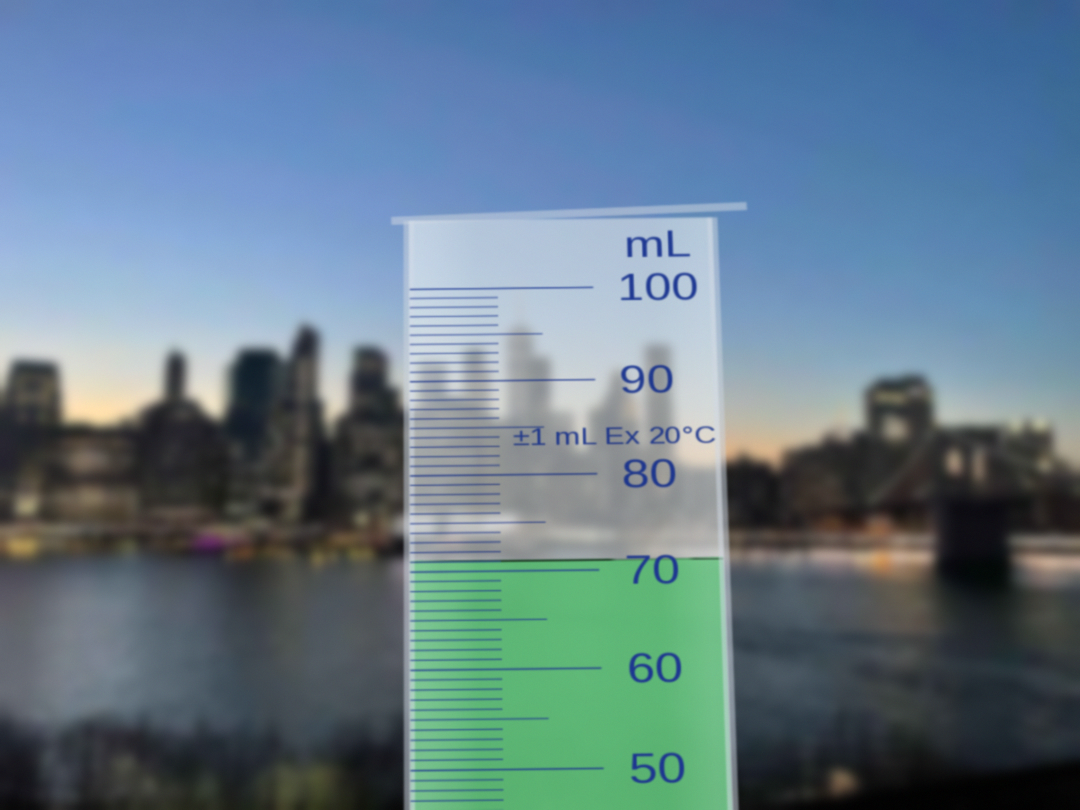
**71** mL
